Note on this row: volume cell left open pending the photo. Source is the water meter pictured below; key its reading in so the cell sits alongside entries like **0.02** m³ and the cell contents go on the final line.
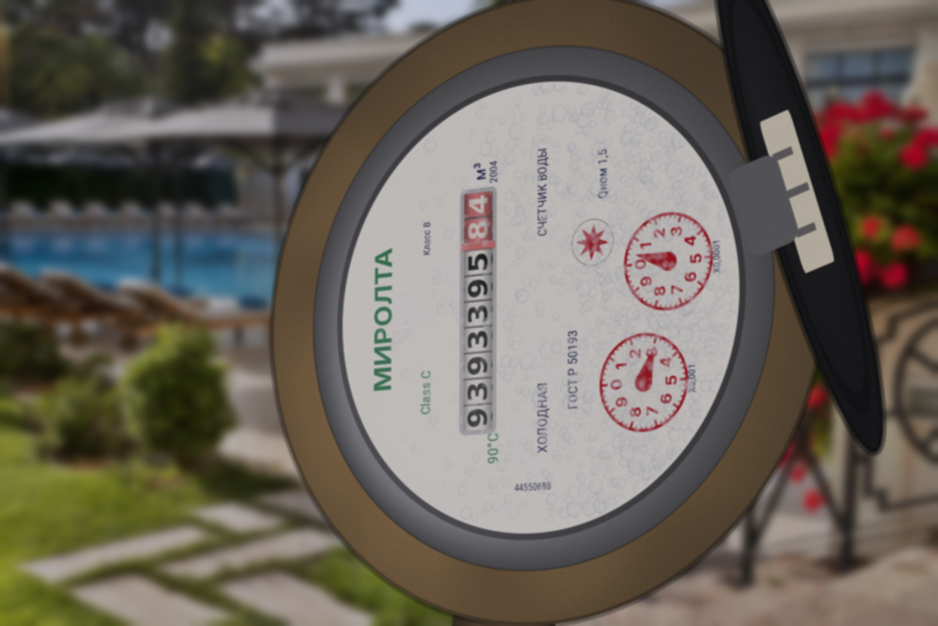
**9393395.8430** m³
